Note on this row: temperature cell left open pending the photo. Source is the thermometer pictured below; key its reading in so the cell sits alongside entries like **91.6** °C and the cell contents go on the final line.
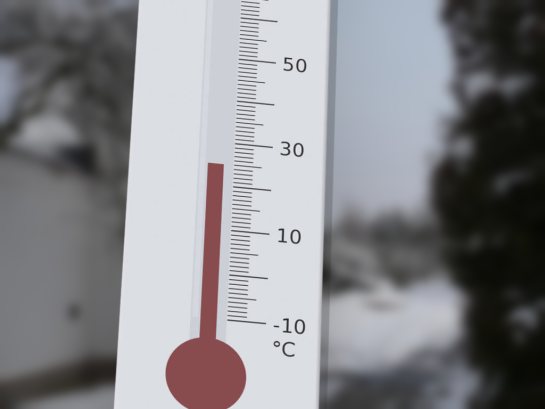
**25** °C
